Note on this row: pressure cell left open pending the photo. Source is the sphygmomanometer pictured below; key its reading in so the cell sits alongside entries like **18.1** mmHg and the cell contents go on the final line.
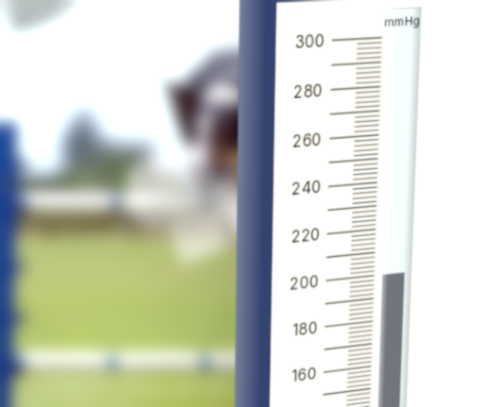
**200** mmHg
